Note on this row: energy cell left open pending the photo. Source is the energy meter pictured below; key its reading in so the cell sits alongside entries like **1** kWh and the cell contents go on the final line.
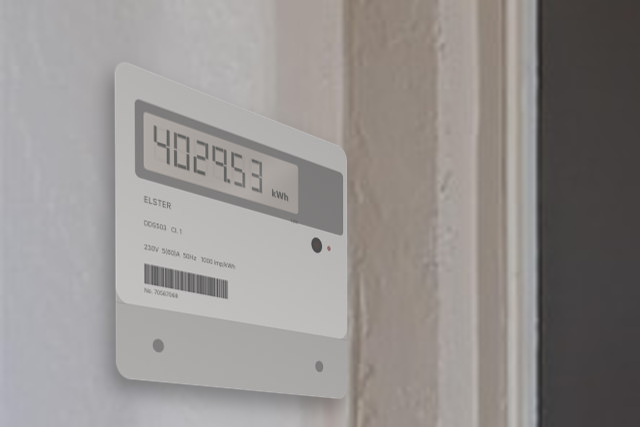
**4029.53** kWh
